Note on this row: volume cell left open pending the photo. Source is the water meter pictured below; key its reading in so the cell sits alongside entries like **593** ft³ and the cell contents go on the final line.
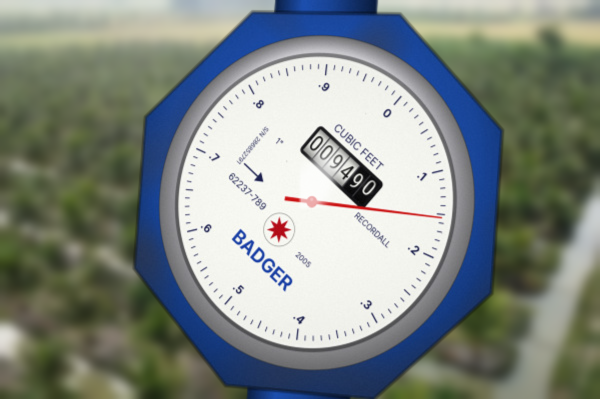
**9490.15** ft³
